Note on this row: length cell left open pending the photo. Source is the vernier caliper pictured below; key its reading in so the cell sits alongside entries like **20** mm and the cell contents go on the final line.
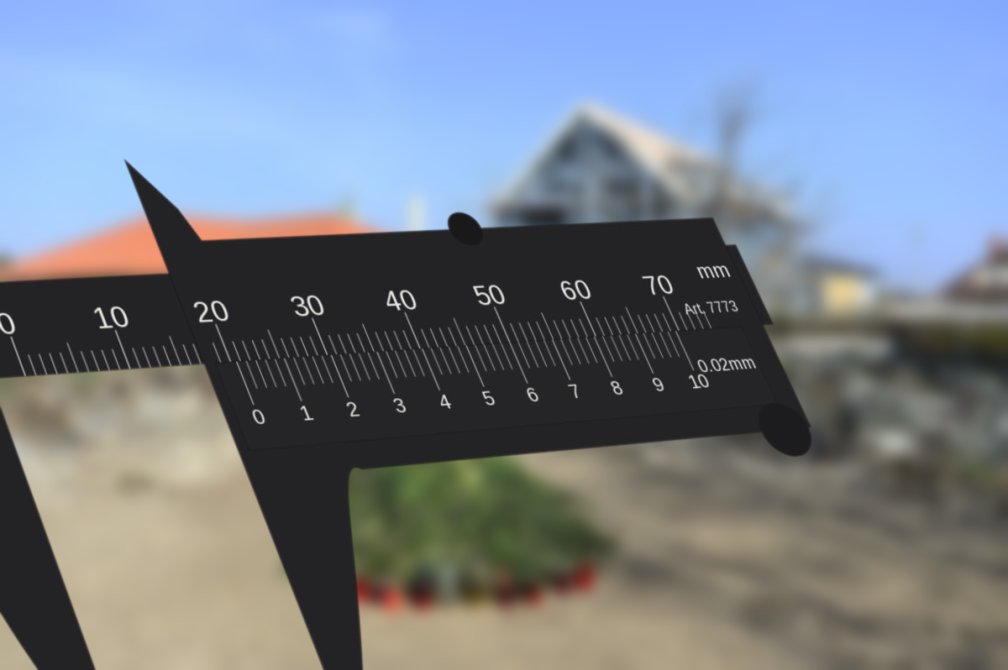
**20.6** mm
